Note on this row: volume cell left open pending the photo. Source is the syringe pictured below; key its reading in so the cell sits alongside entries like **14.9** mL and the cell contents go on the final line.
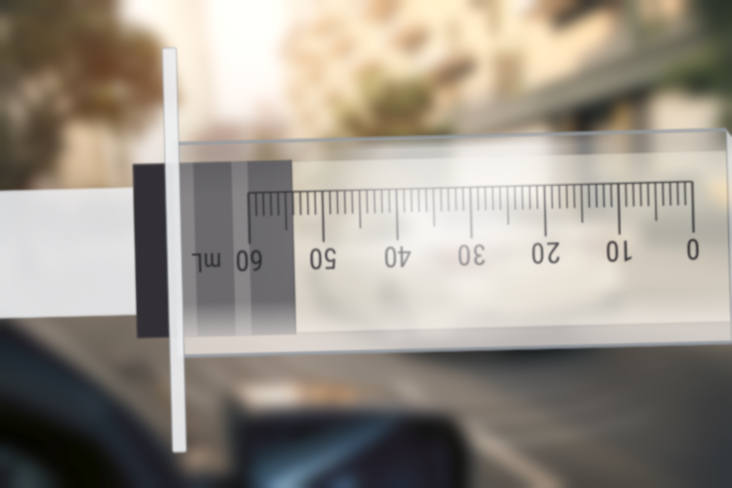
**54** mL
